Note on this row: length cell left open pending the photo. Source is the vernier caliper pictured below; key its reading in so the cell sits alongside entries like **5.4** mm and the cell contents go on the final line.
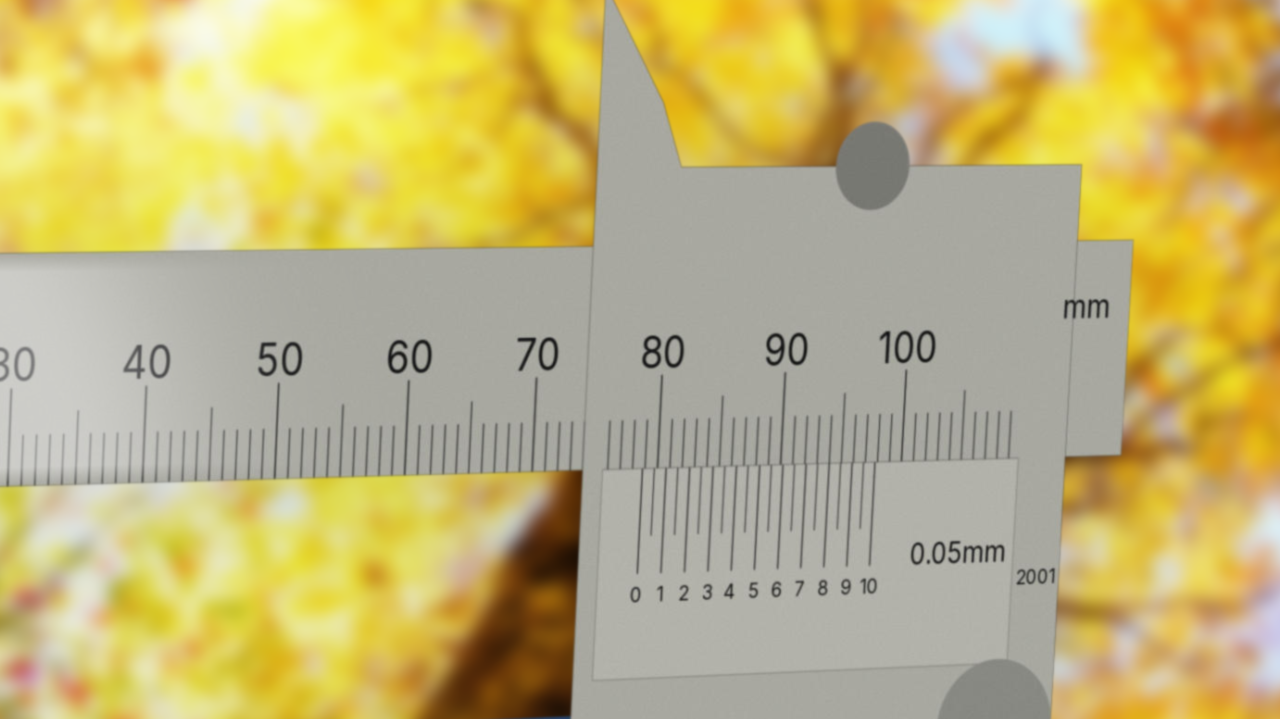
**78.8** mm
